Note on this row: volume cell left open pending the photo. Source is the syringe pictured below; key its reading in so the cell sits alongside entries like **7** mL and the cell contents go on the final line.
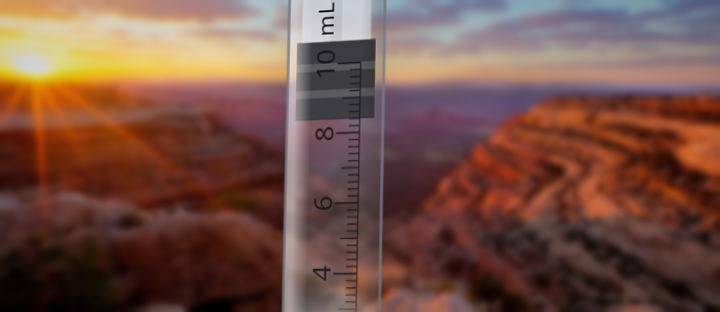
**8.4** mL
